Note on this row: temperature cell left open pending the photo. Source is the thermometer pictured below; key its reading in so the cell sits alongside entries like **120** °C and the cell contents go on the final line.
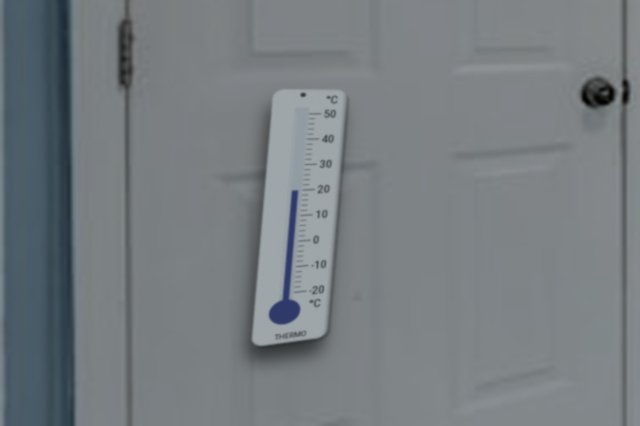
**20** °C
